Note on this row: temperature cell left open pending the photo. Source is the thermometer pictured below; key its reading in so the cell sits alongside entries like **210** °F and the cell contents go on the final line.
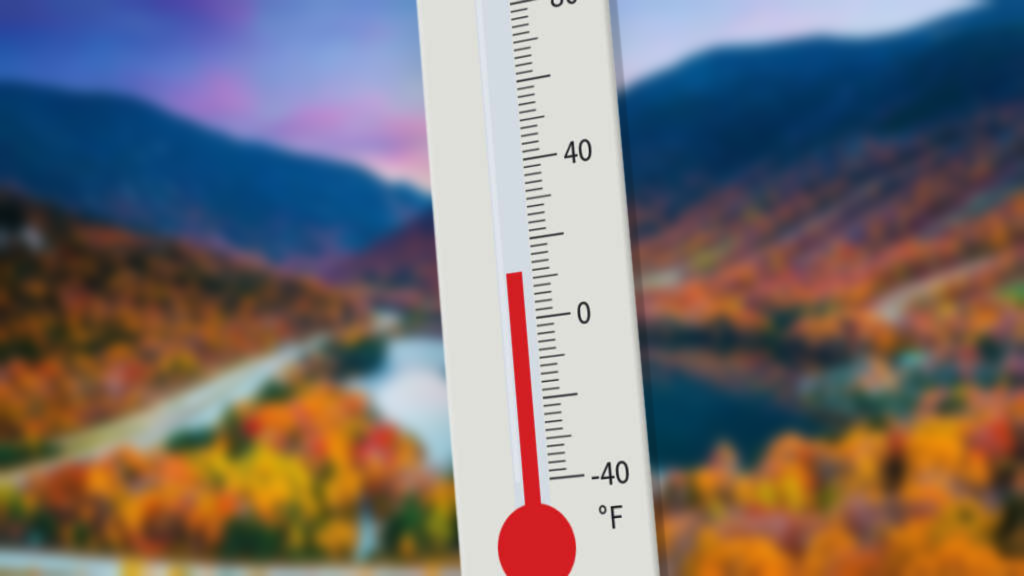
**12** °F
